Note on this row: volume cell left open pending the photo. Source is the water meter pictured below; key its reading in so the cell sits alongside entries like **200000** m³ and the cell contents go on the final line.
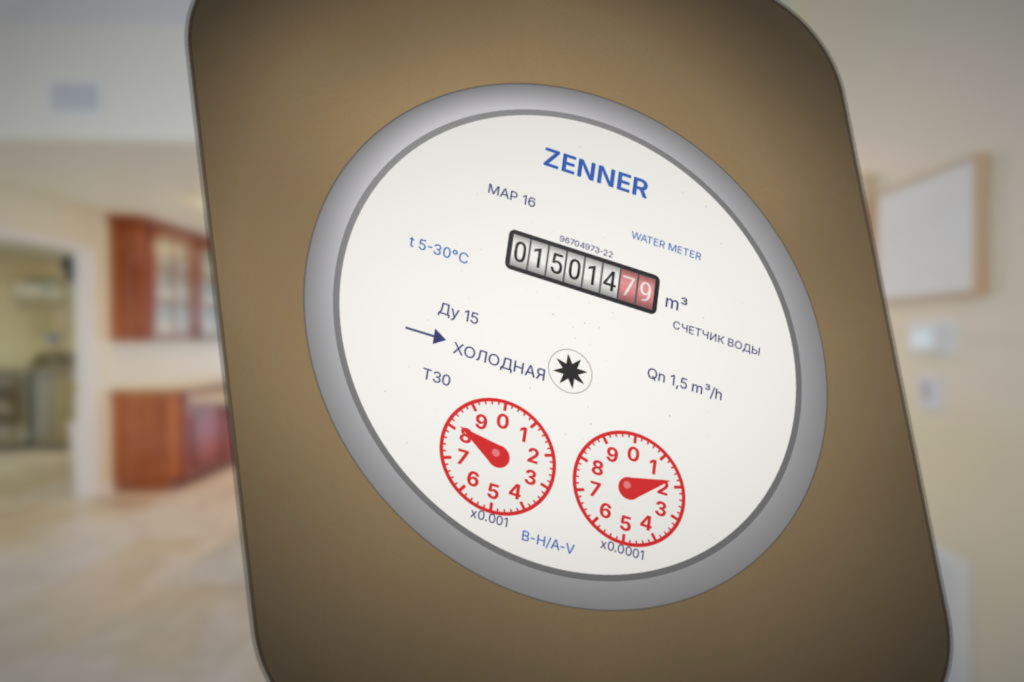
**15014.7981** m³
